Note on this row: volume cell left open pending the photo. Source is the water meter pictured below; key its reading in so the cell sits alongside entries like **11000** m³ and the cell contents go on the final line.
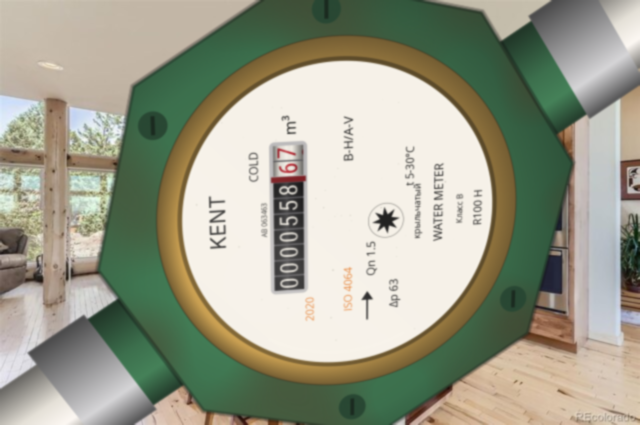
**558.67** m³
